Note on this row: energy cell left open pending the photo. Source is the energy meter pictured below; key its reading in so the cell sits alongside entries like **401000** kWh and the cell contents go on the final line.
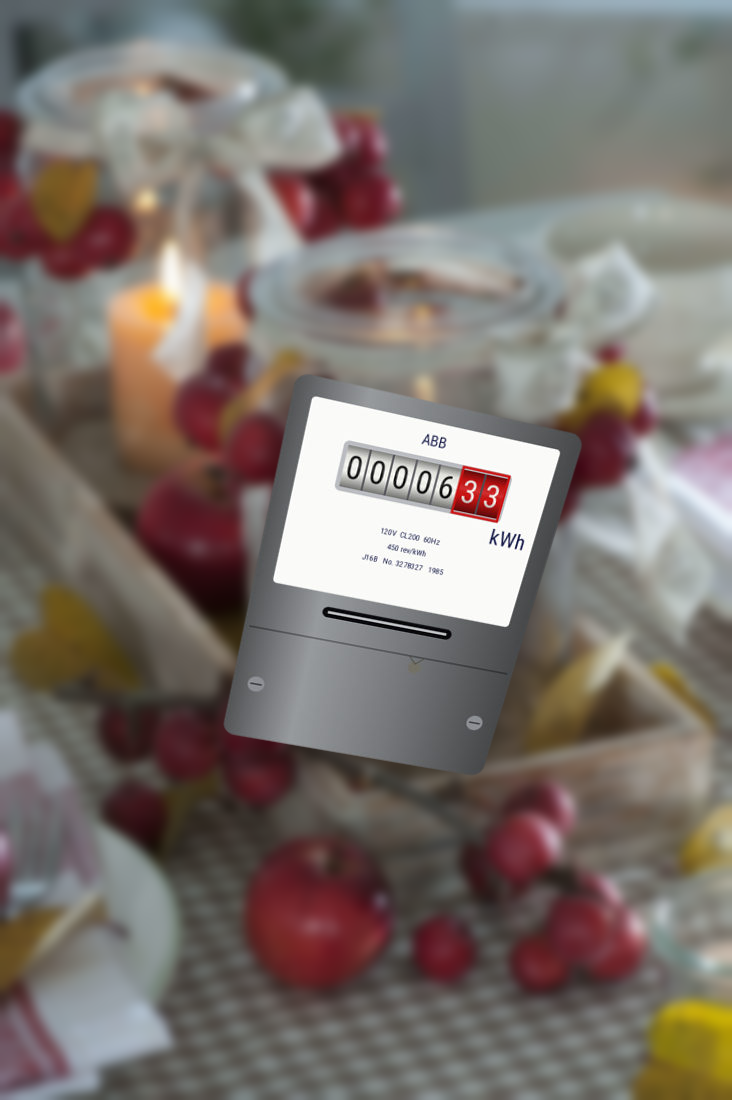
**6.33** kWh
